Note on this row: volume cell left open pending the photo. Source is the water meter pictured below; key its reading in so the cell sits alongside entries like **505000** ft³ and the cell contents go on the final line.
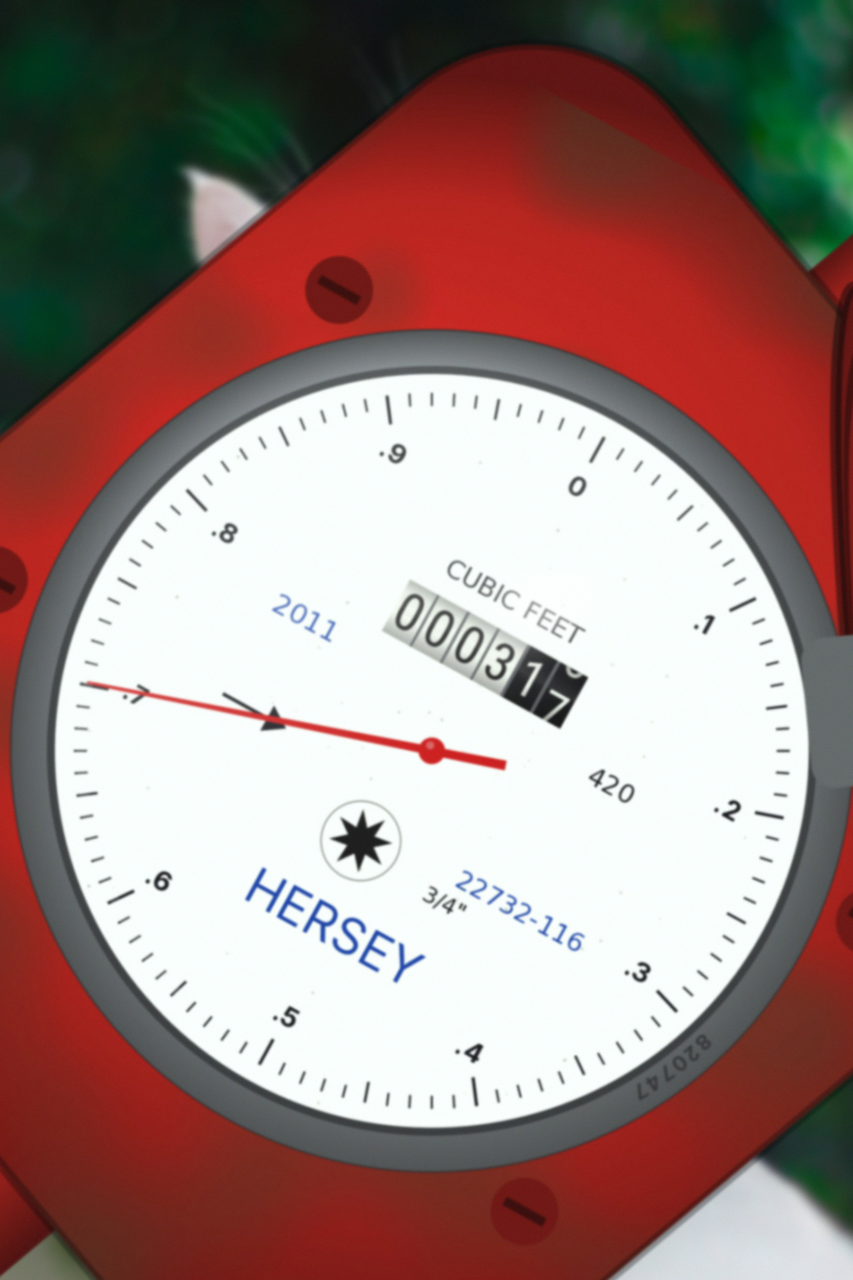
**316.70** ft³
